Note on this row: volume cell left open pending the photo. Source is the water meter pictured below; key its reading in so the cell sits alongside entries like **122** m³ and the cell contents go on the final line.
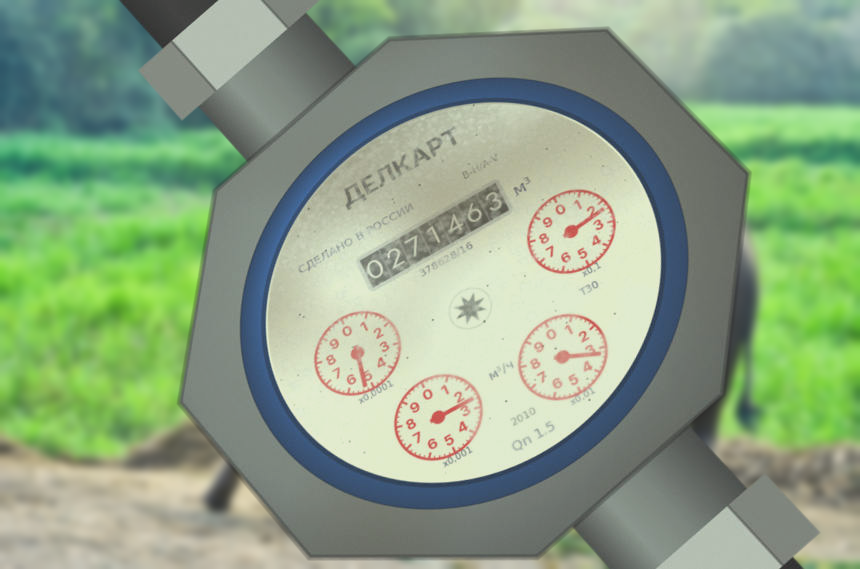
**271463.2325** m³
